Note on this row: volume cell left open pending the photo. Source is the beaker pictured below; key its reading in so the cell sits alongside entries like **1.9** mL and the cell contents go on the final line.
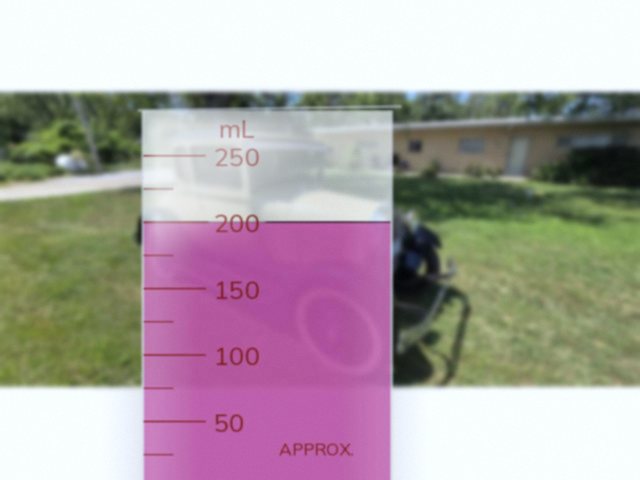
**200** mL
